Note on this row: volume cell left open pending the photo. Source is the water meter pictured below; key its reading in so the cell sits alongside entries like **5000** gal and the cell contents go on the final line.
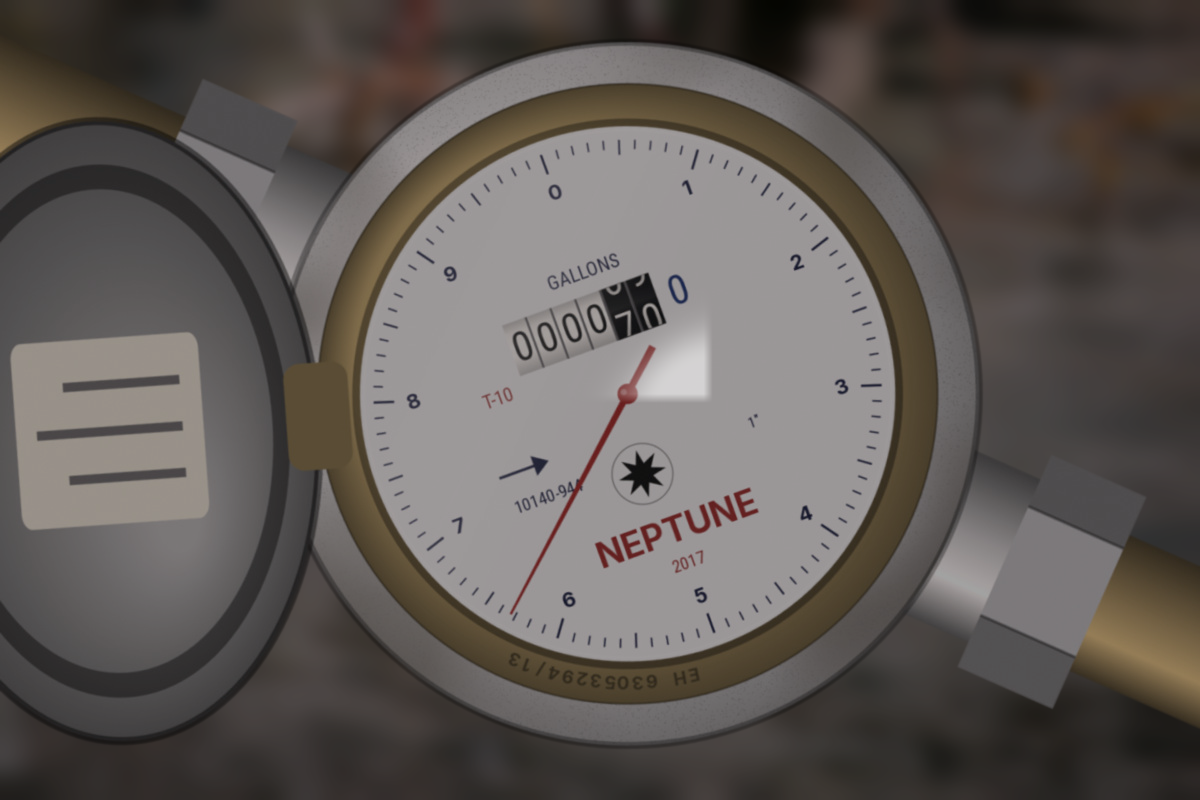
**696.3** gal
